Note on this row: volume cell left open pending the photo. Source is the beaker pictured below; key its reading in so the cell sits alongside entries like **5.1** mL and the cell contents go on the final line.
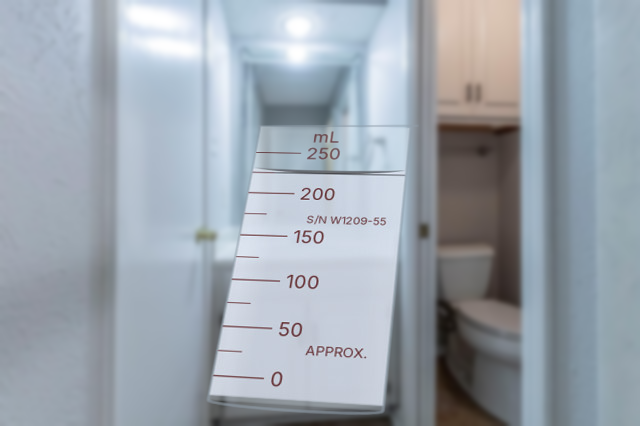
**225** mL
